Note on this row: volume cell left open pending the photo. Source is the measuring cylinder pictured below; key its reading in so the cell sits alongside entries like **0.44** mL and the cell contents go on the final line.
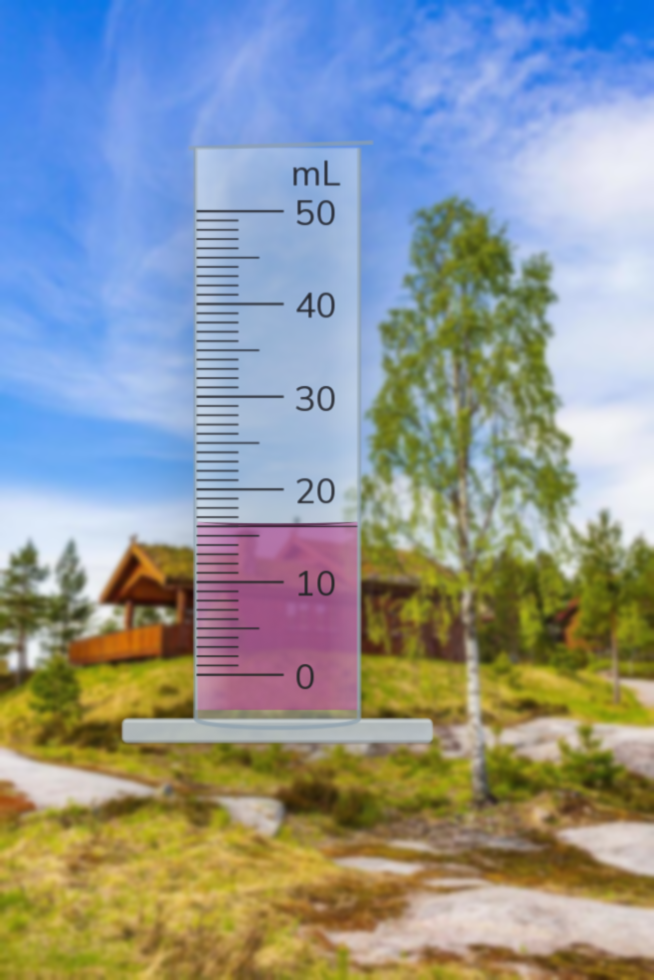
**16** mL
